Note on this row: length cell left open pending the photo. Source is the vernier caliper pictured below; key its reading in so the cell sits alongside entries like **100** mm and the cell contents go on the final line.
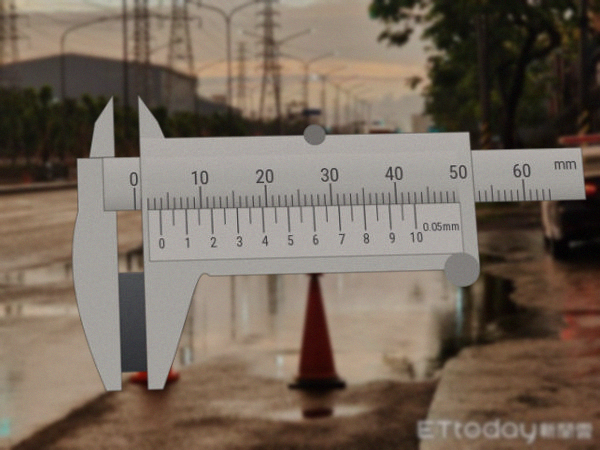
**3.8** mm
